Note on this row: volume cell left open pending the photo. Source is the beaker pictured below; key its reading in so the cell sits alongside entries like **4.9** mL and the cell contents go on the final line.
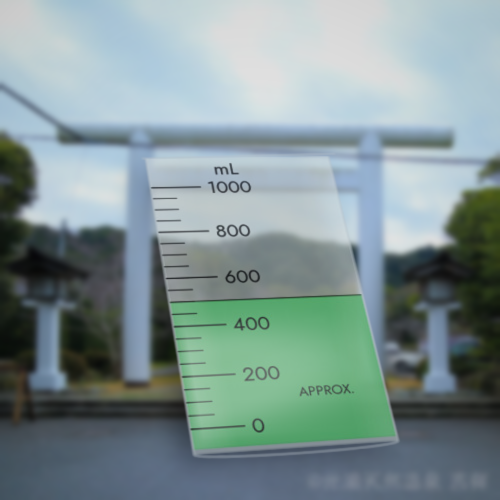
**500** mL
